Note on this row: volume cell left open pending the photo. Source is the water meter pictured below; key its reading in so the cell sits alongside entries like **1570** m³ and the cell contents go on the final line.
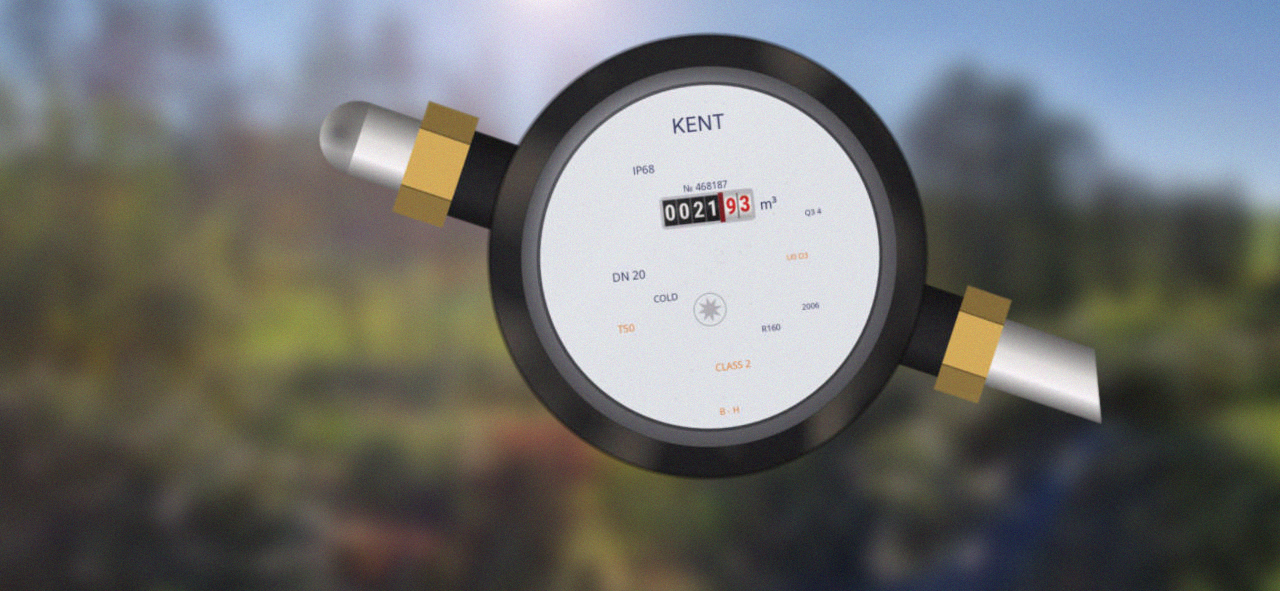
**21.93** m³
